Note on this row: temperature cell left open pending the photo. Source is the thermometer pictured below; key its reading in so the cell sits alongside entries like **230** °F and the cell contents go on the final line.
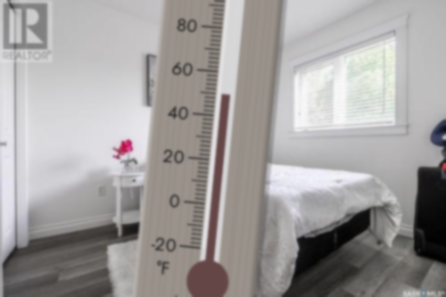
**50** °F
